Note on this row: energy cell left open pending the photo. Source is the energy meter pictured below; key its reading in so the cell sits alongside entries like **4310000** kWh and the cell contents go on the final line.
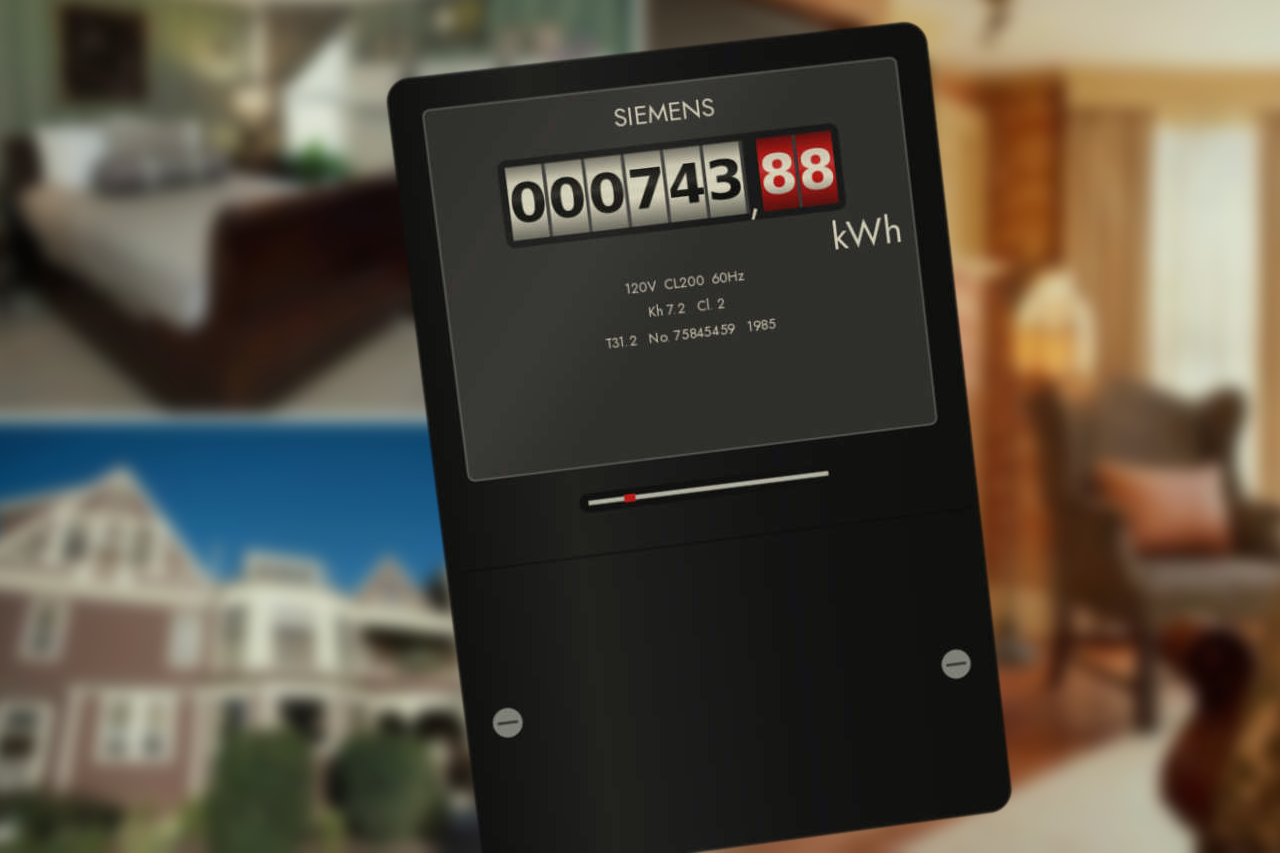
**743.88** kWh
